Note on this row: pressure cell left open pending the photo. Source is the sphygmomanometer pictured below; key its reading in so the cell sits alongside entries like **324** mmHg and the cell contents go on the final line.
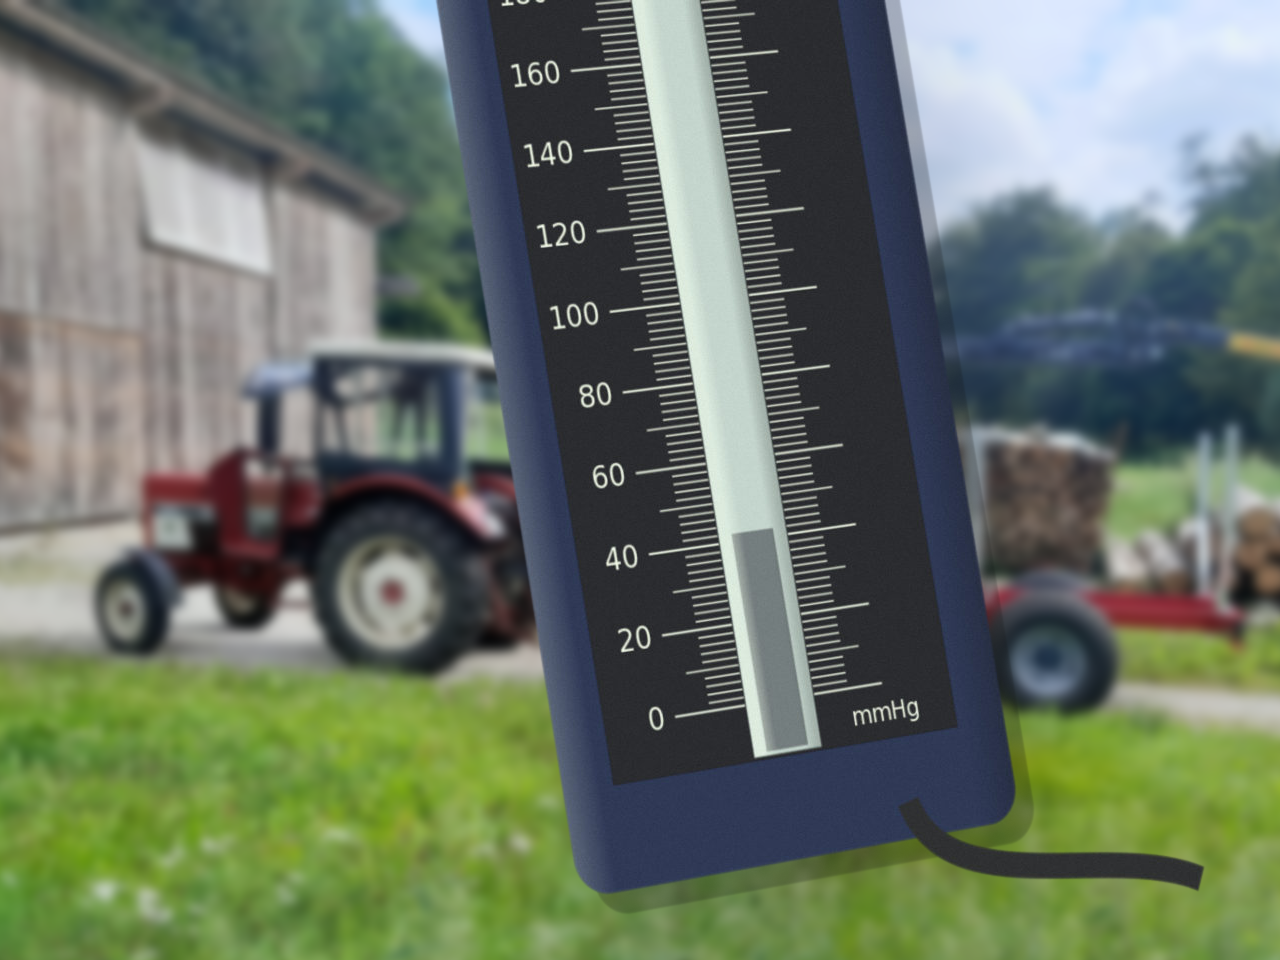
**42** mmHg
